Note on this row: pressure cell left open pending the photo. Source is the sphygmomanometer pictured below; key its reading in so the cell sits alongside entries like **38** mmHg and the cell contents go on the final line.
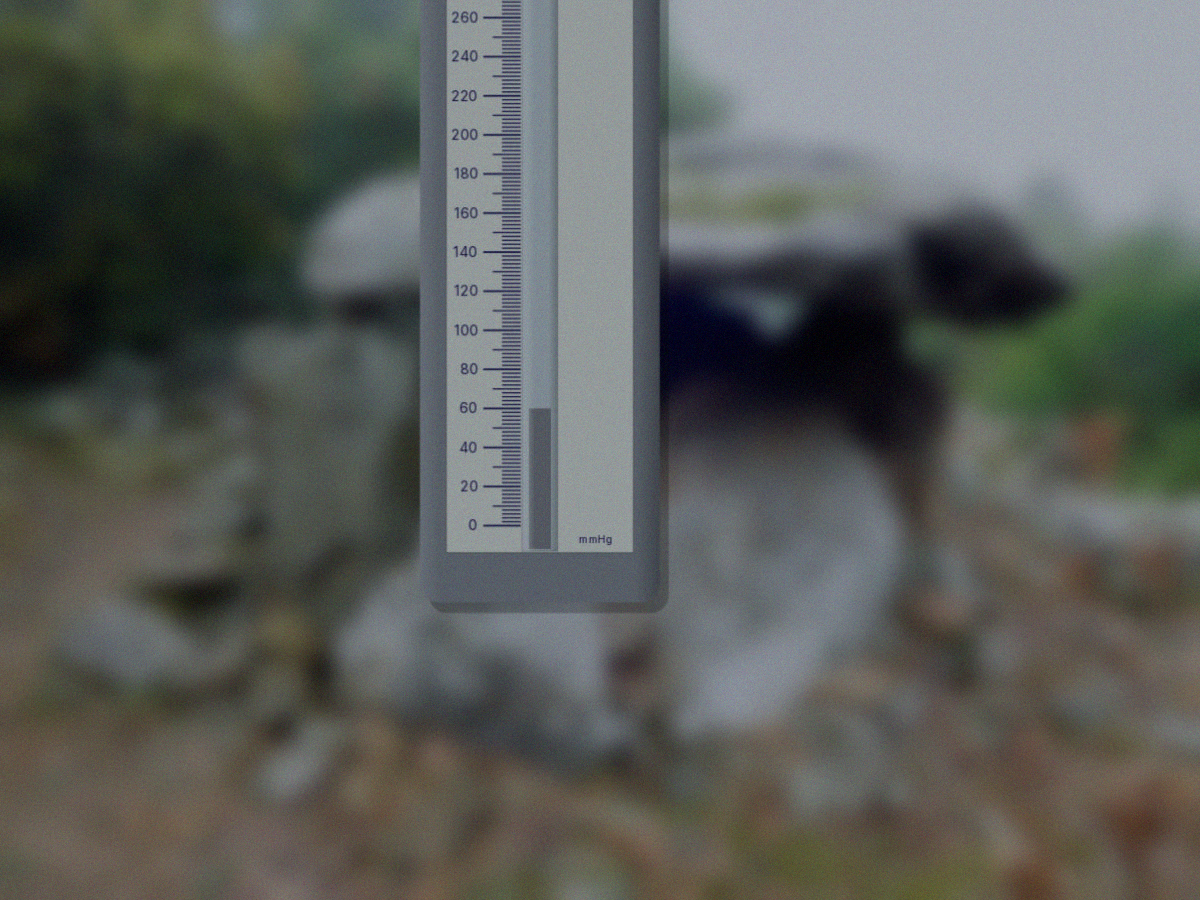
**60** mmHg
